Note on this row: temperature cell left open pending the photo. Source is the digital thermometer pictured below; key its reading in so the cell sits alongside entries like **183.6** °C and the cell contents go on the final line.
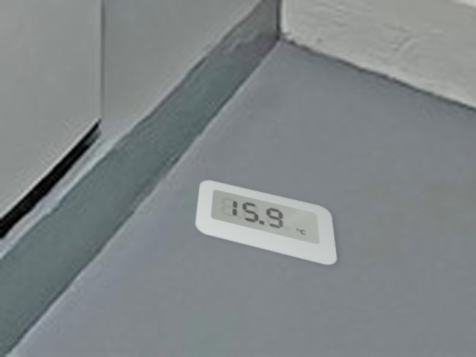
**15.9** °C
